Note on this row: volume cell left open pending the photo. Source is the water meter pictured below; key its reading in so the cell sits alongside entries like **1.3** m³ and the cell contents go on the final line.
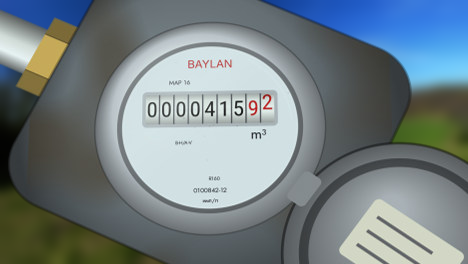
**415.92** m³
